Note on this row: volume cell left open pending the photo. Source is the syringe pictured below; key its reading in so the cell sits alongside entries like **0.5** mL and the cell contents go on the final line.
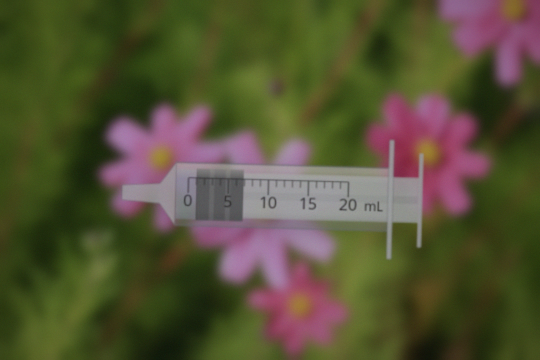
**1** mL
